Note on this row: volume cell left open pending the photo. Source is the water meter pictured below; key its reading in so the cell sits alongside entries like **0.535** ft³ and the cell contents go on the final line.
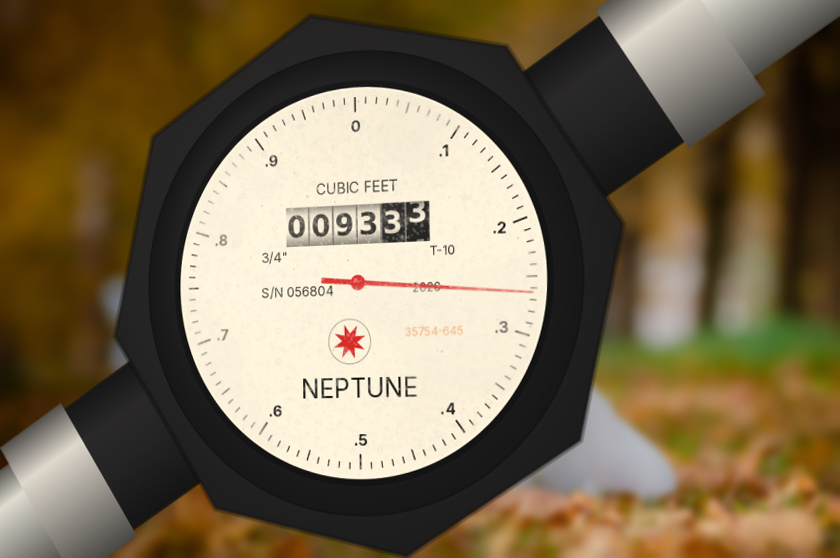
**9333.26** ft³
